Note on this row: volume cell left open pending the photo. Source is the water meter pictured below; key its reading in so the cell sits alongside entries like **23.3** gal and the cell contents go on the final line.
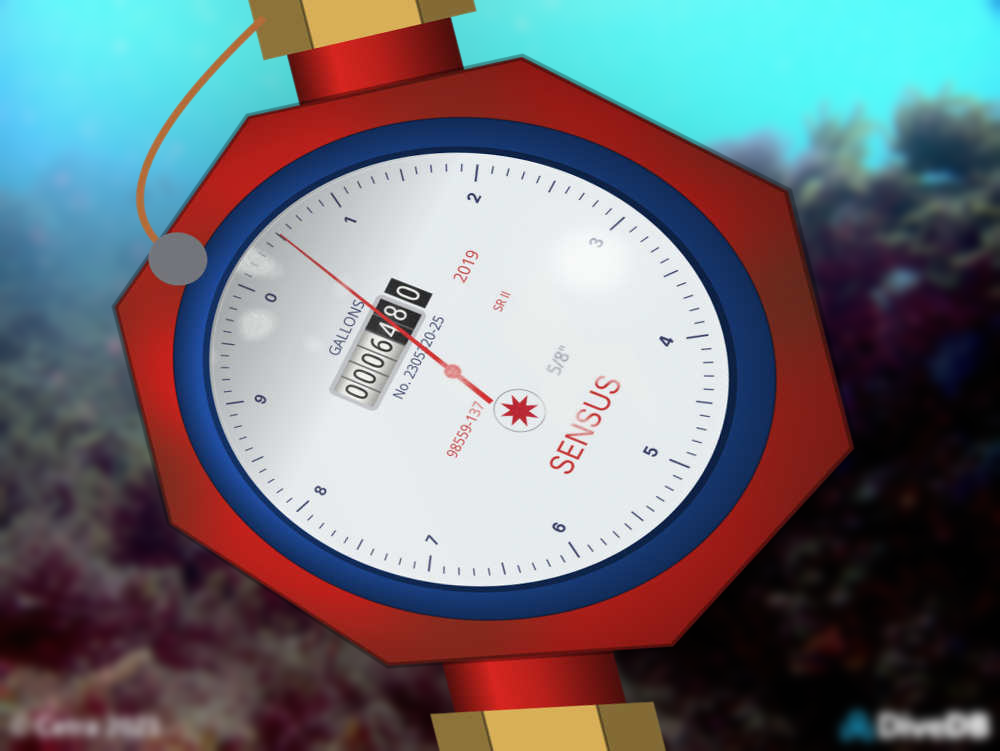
**6480.5** gal
